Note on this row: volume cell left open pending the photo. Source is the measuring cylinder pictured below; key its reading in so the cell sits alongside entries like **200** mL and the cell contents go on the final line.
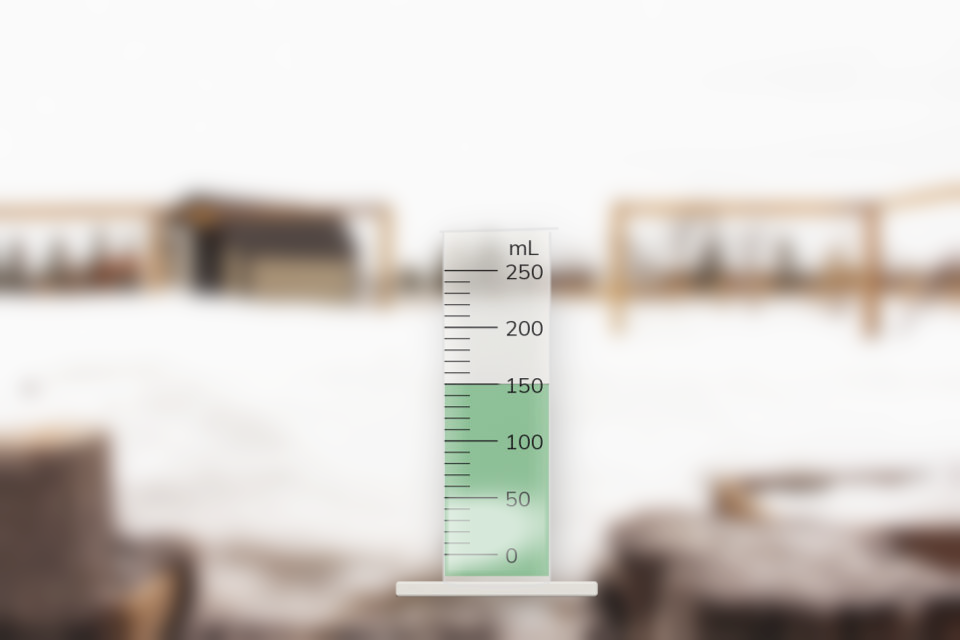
**150** mL
